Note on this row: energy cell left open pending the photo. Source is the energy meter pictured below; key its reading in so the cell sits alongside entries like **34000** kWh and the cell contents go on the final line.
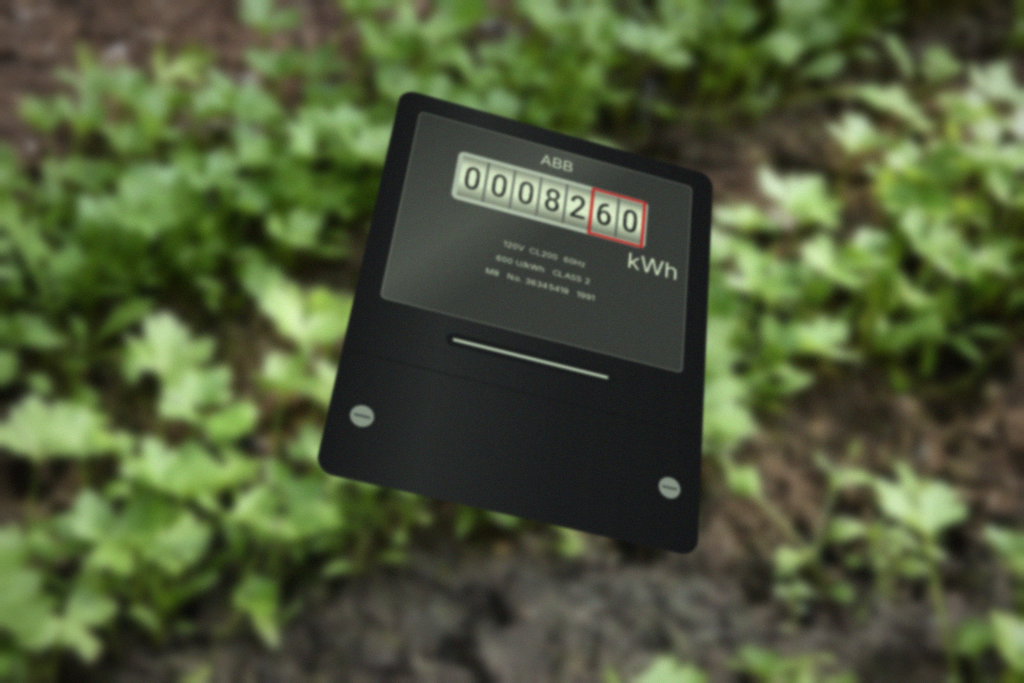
**82.60** kWh
